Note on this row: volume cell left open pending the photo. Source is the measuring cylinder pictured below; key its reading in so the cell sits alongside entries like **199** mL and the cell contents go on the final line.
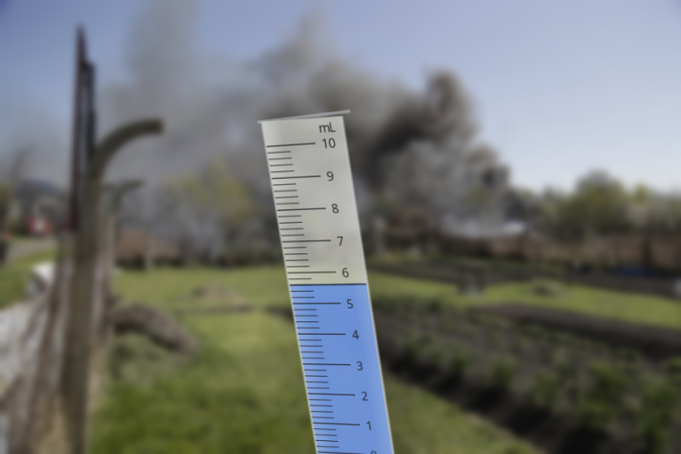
**5.6** mL
